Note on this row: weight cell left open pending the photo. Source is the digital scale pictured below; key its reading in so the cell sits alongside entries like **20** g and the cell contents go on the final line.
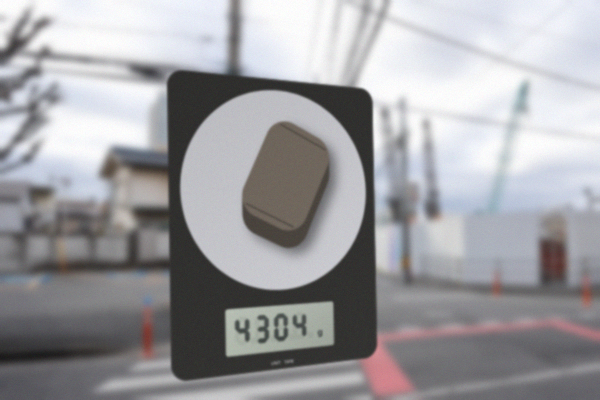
**4304** g
